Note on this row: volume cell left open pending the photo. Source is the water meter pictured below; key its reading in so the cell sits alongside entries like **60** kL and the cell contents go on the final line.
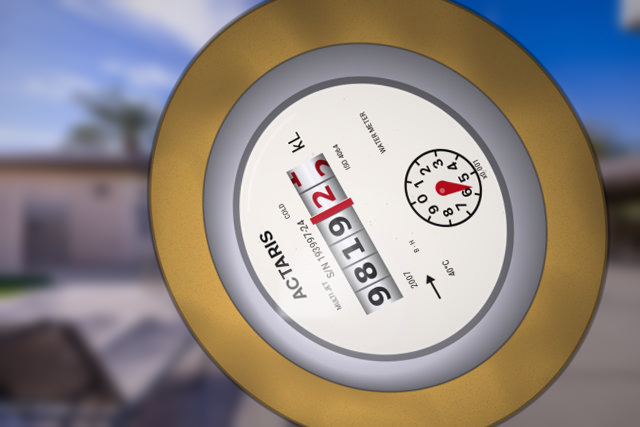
**9819.215** kL
